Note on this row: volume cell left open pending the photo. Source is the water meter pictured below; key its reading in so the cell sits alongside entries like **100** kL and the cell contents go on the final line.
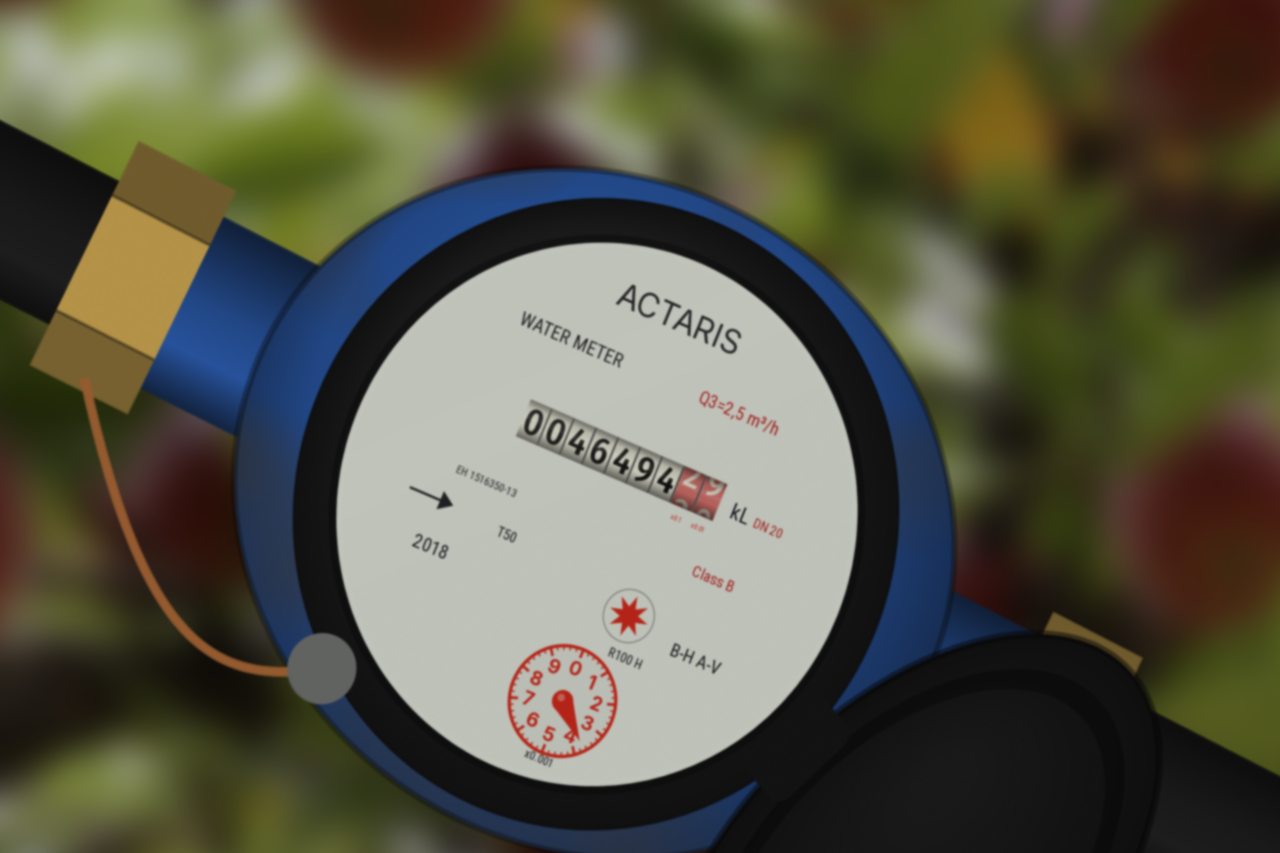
**46494.293** kL
